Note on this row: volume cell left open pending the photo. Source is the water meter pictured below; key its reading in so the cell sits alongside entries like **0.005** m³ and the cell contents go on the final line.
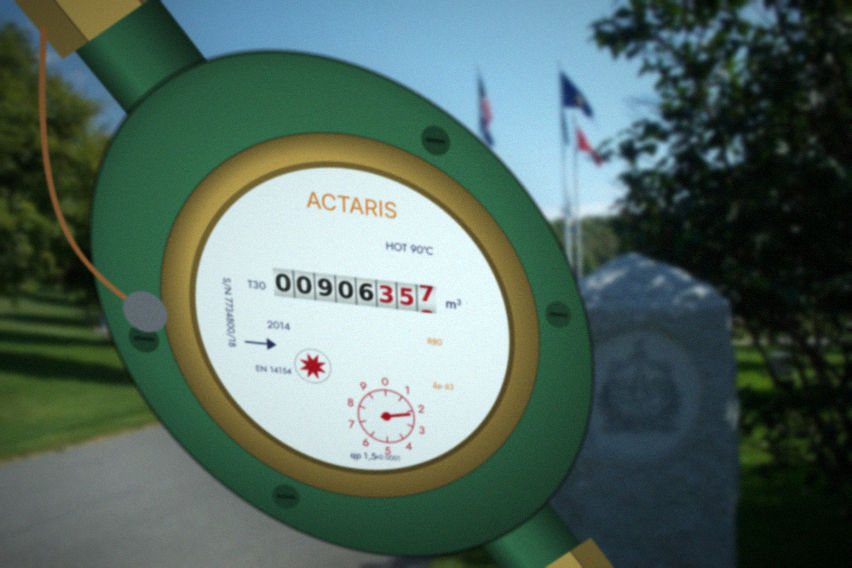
**906.3572** m³
